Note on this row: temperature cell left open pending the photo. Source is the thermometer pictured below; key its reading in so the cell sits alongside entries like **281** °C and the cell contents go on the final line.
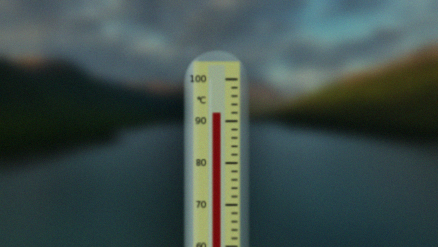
**92** °C
